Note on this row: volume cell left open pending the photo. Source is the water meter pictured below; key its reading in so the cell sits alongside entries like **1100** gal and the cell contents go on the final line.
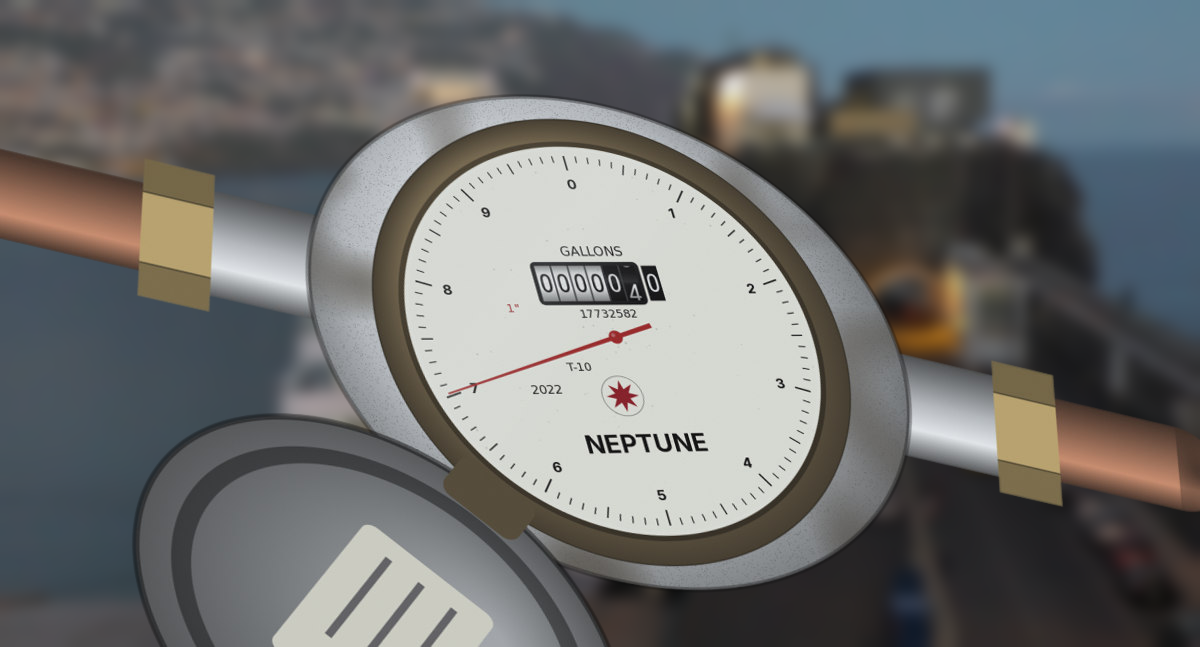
**37.0** gal
